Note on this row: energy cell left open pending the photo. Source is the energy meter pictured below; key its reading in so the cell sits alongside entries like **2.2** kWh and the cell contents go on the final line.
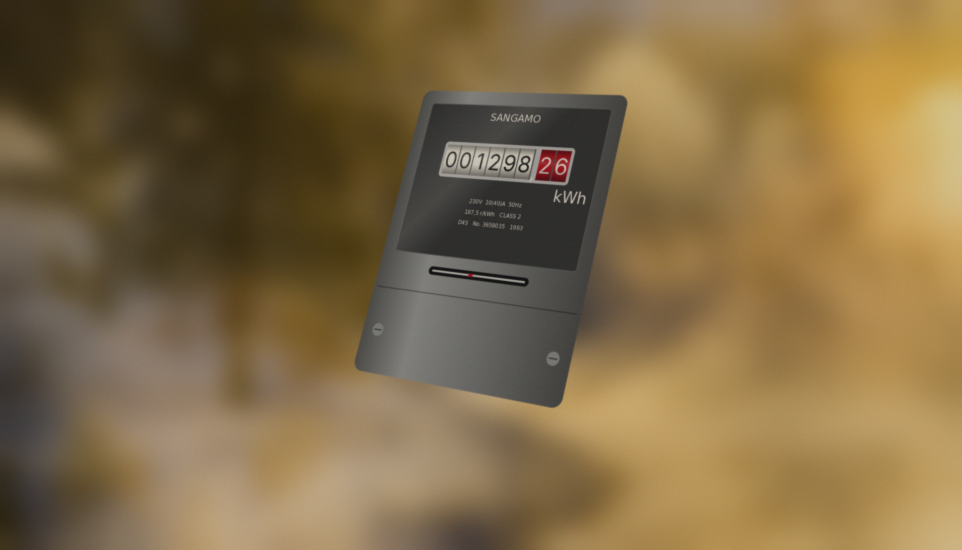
**1298.26** kWh
